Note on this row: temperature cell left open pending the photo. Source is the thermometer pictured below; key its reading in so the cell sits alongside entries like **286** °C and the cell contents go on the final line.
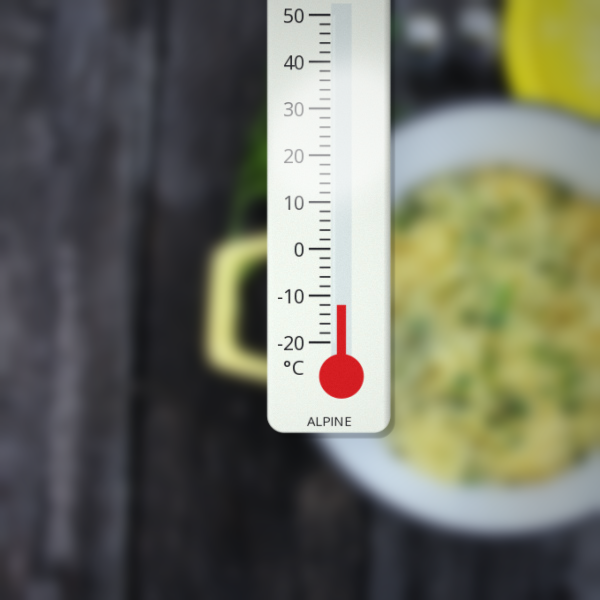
**-12** °C
